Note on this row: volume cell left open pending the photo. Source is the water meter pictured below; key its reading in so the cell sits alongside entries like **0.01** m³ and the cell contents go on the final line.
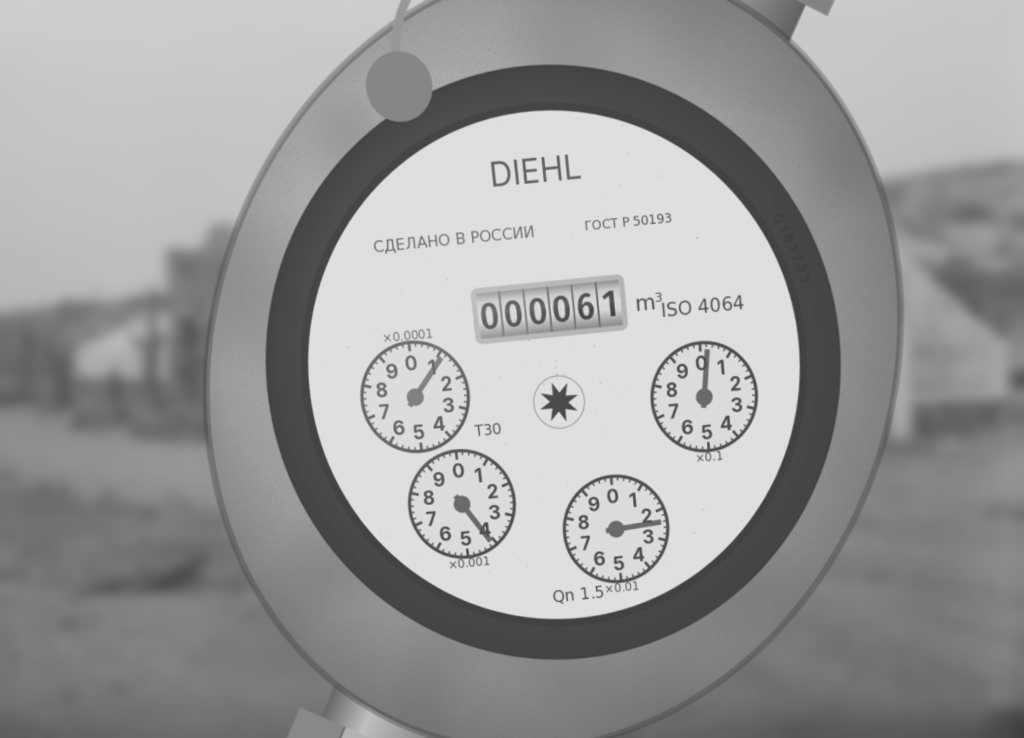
**61.0241** m³
